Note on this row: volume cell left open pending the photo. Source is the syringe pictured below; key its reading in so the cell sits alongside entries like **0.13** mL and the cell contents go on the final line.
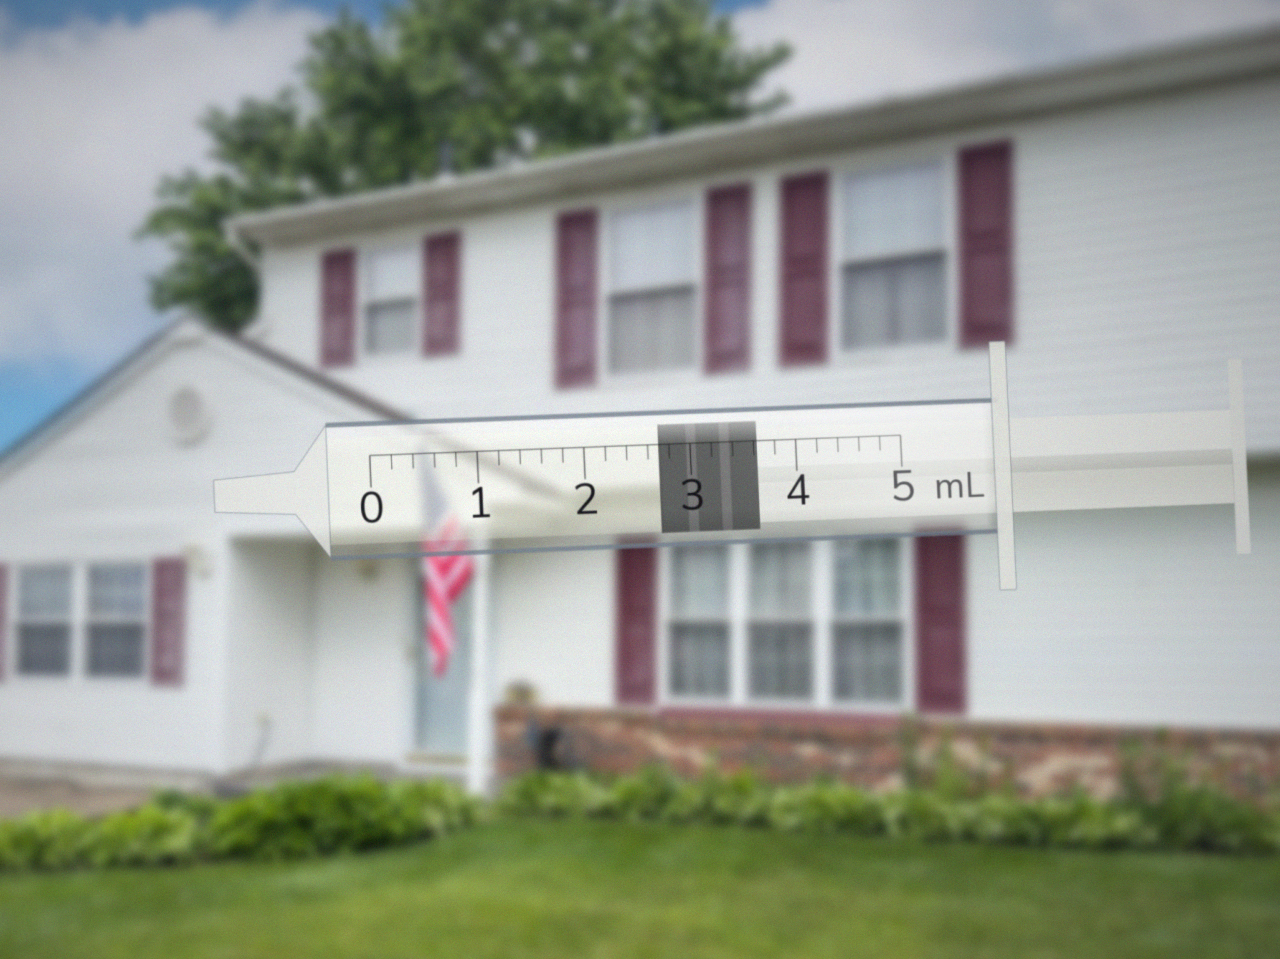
**2.7** mL
